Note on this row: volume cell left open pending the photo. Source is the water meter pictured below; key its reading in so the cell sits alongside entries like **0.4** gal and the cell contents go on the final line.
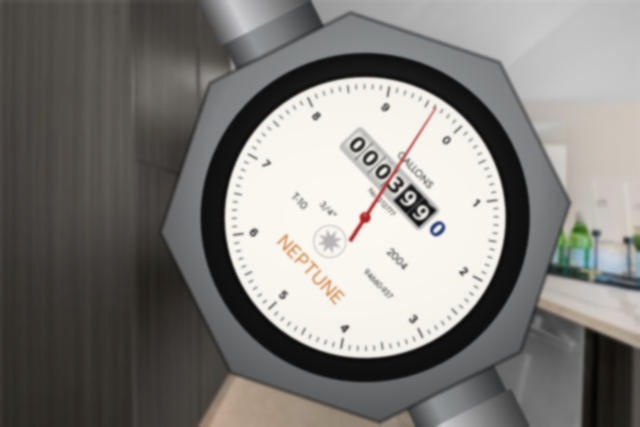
**3989.6** gal
